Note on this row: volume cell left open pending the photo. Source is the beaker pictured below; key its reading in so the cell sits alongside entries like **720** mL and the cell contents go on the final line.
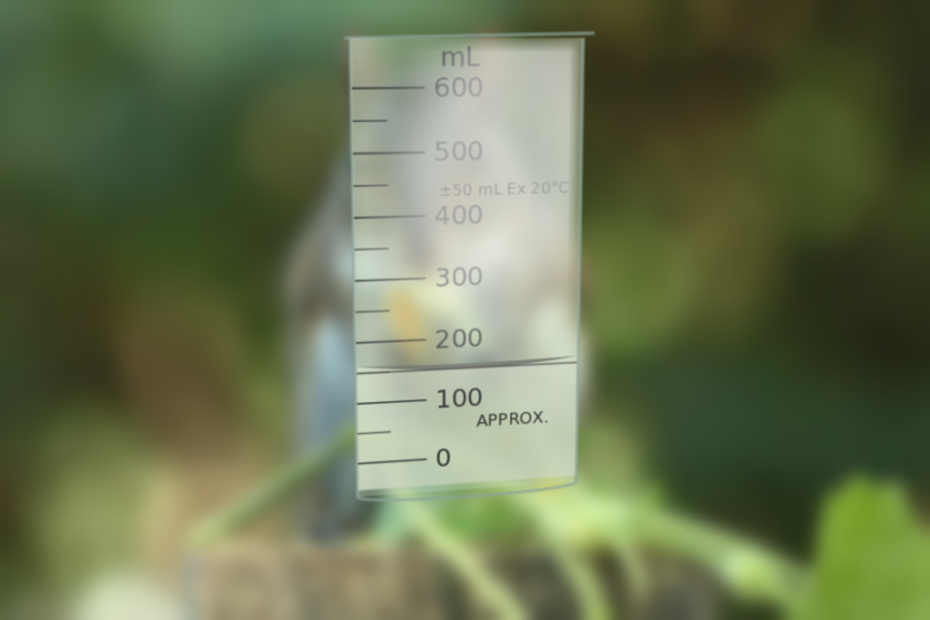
**150** mL
